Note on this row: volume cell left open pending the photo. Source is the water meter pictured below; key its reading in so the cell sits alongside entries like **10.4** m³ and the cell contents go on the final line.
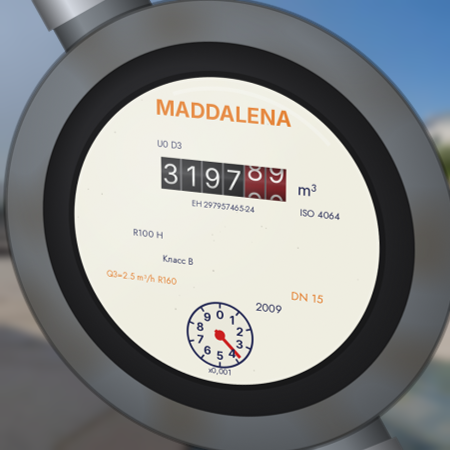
**3197.893** m³
